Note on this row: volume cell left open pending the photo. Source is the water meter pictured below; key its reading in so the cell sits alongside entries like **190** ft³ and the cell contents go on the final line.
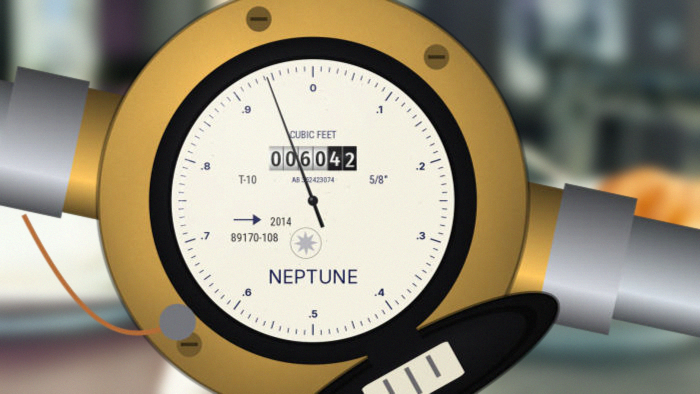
**6041.94** ft³
